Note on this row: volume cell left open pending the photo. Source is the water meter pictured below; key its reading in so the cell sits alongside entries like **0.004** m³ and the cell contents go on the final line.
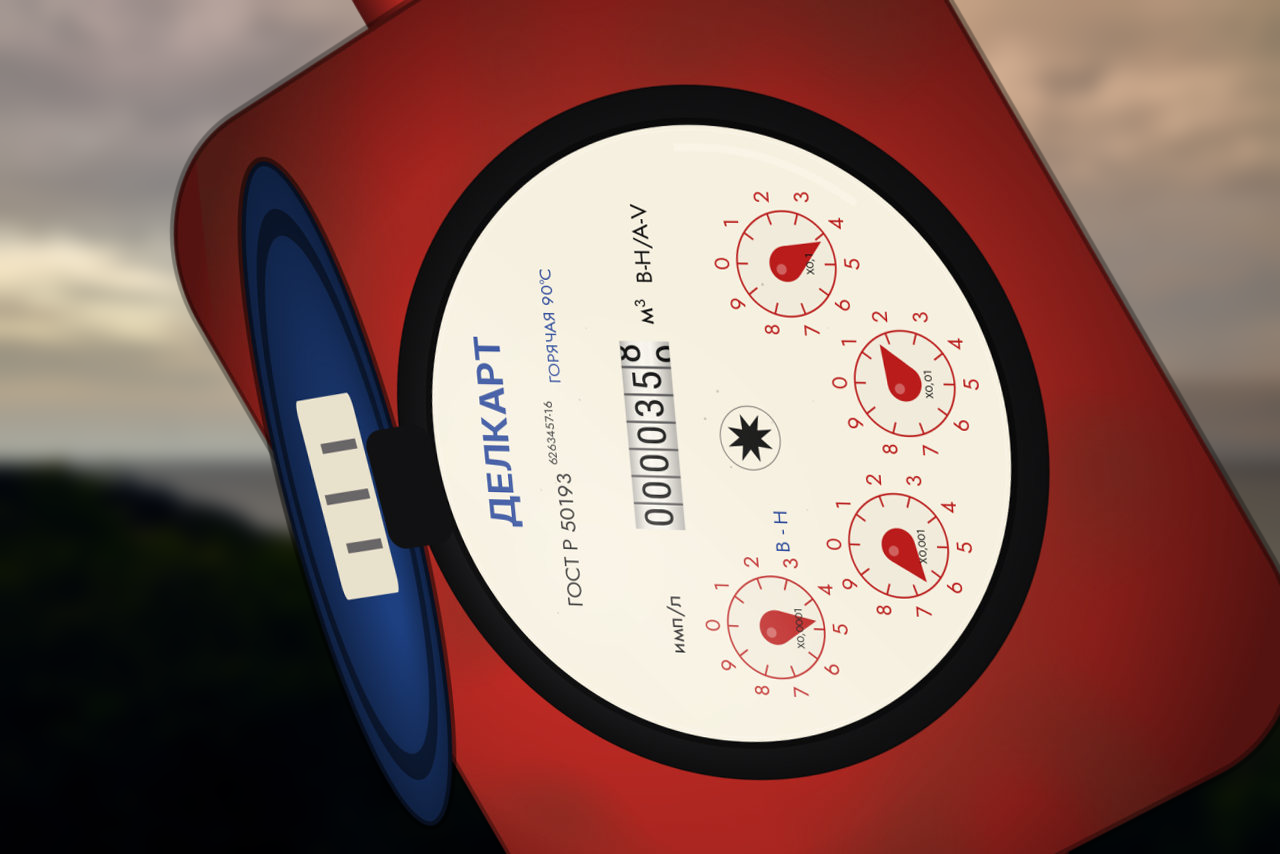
**358.4164** m³
